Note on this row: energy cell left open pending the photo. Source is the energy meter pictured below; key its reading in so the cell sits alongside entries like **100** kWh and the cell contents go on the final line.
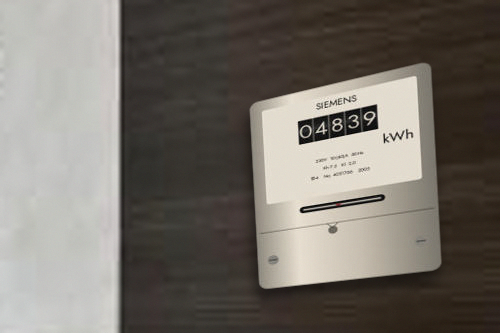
**4839** kWh
